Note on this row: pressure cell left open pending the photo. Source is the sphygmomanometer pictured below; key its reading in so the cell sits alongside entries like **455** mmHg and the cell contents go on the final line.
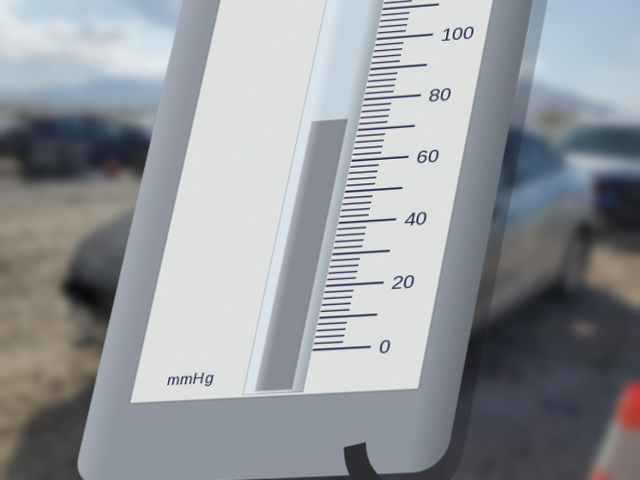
**74** mmHg
